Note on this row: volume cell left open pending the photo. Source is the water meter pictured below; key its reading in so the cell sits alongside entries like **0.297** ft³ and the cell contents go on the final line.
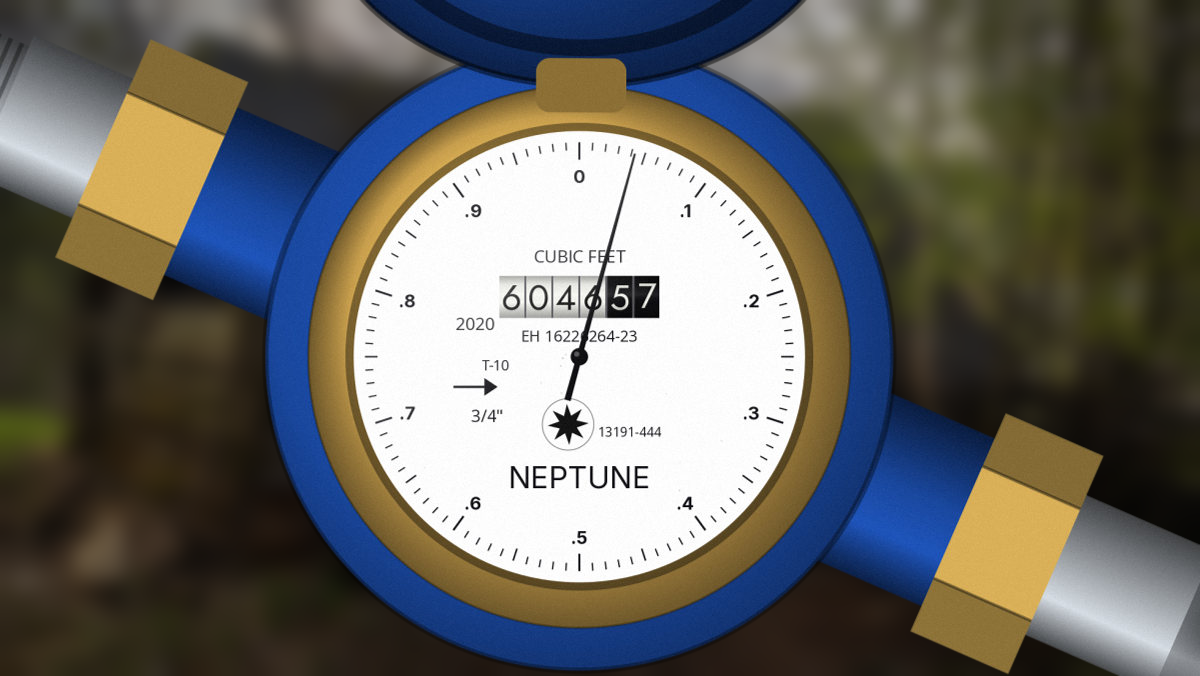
**604657.04** ft³
